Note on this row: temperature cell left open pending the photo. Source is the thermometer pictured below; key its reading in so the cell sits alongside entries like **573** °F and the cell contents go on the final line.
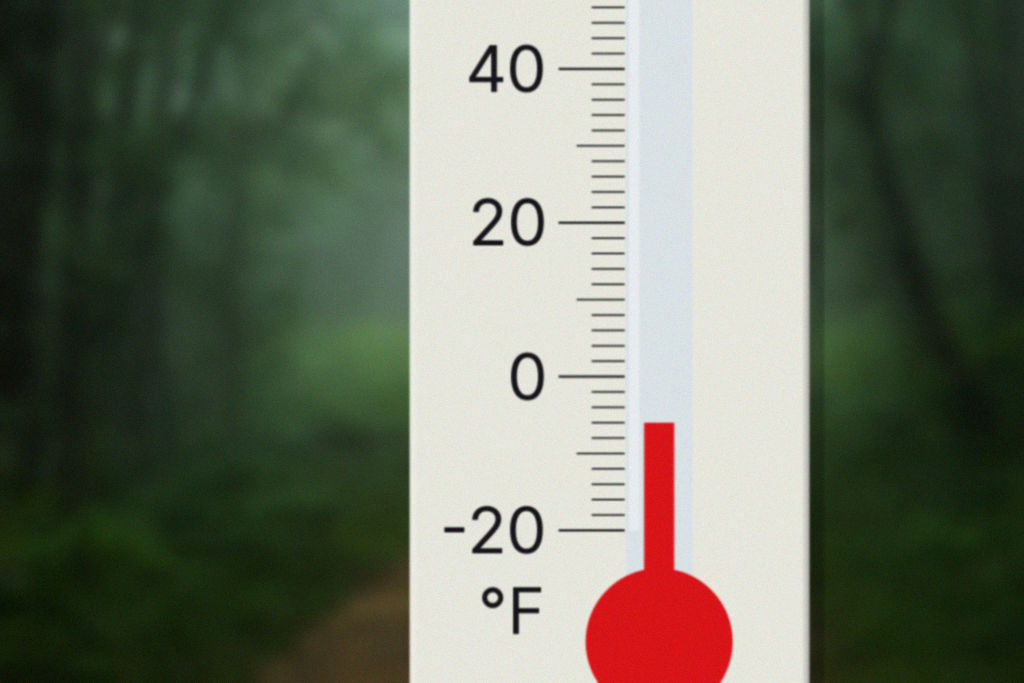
**-6** °F
